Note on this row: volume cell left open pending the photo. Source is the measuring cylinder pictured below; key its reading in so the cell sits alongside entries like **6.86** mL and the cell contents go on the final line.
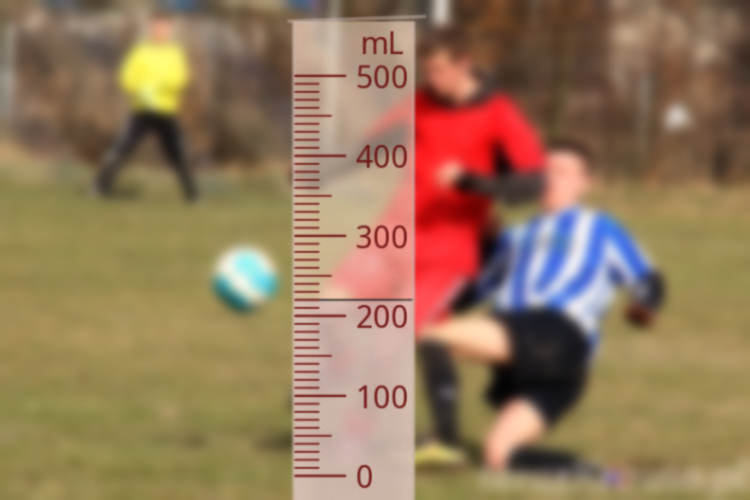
**220** mL
